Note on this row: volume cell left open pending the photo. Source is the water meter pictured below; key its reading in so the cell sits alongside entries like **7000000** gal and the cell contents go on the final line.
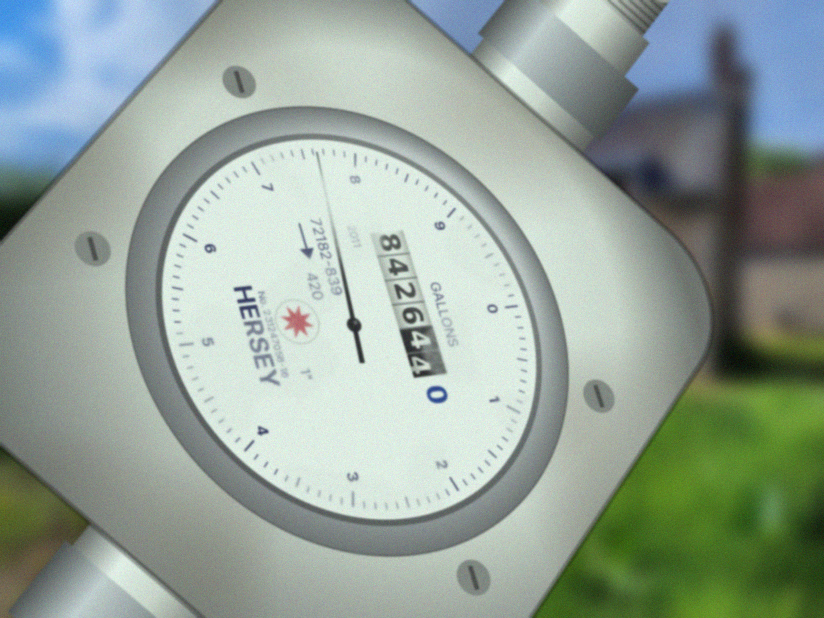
**8426437.6** gal
